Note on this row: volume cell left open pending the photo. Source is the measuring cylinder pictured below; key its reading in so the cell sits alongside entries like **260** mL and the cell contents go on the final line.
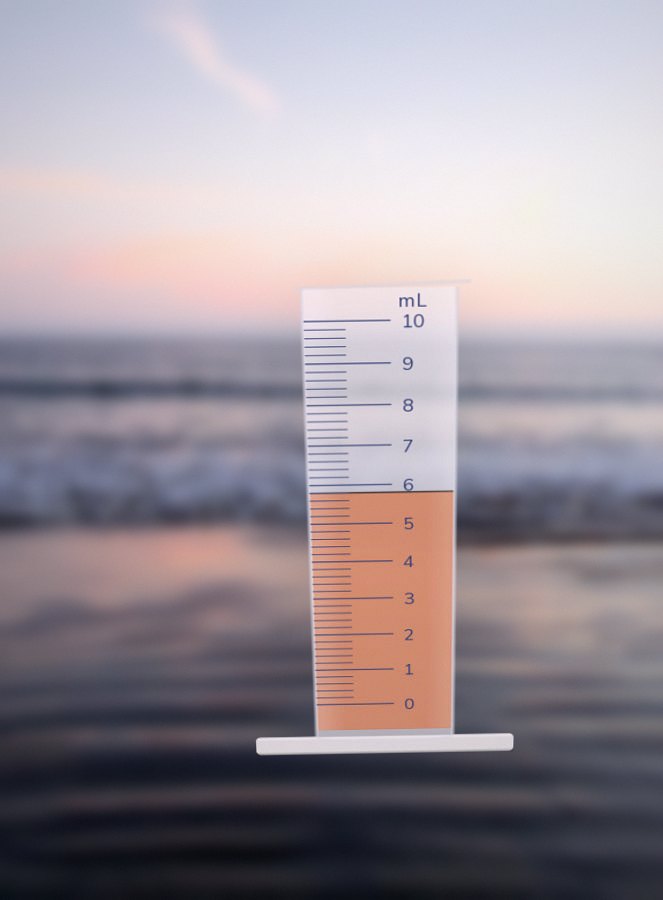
**5.8** mL
